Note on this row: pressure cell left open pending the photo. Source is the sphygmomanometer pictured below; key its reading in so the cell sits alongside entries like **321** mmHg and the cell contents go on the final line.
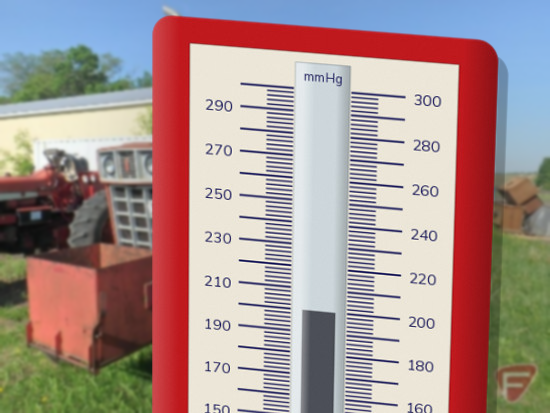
**200** mmHg
